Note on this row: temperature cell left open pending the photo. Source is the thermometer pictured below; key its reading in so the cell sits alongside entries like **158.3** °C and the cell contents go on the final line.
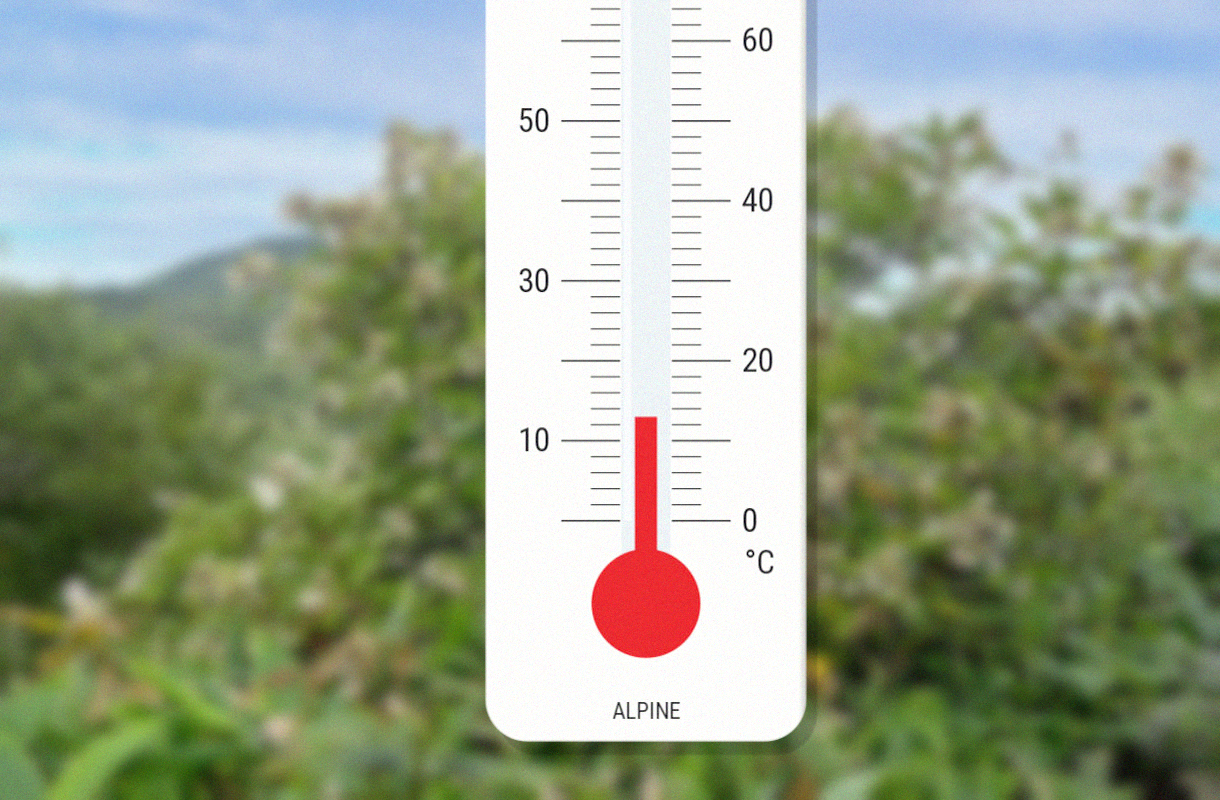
**13** °C
